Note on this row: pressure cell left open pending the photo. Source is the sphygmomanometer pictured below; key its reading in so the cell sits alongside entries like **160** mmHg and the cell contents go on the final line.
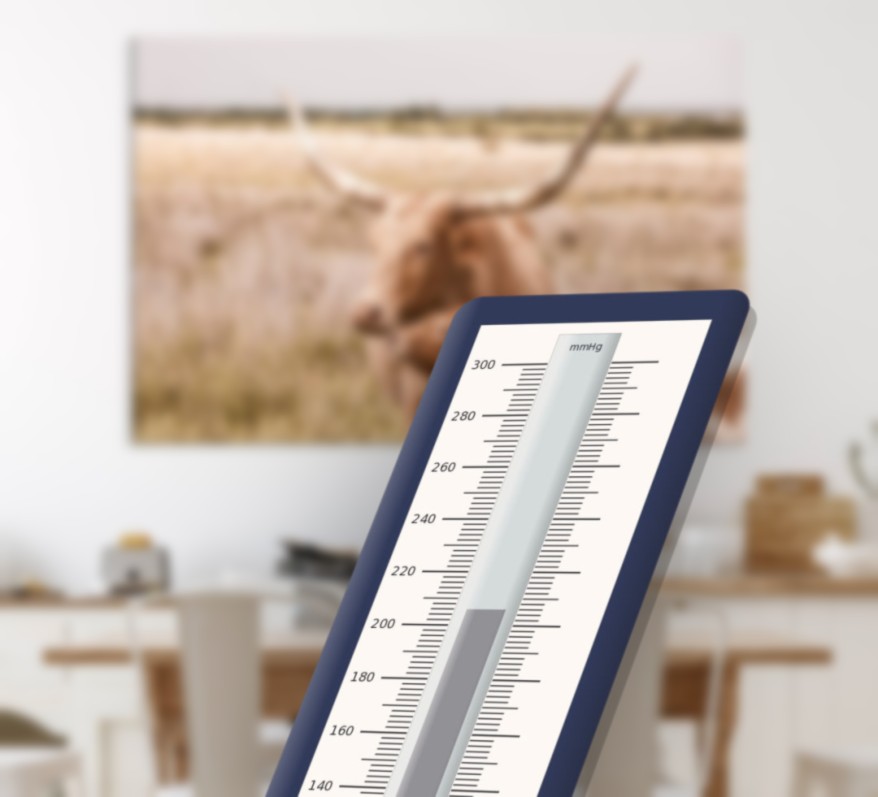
**206** mmHg
